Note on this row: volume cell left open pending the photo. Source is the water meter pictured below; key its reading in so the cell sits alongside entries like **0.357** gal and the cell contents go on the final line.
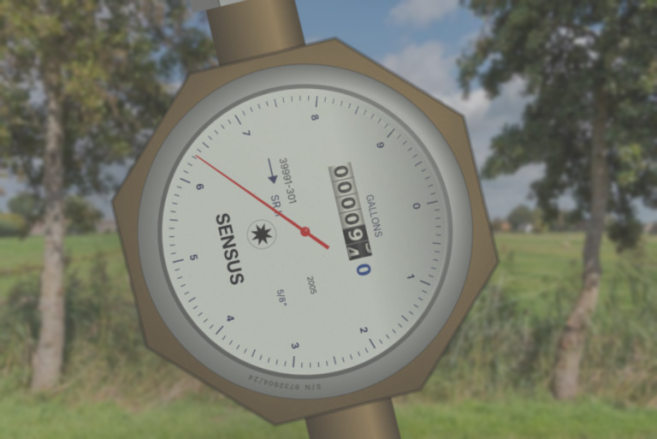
**936.3** gal
